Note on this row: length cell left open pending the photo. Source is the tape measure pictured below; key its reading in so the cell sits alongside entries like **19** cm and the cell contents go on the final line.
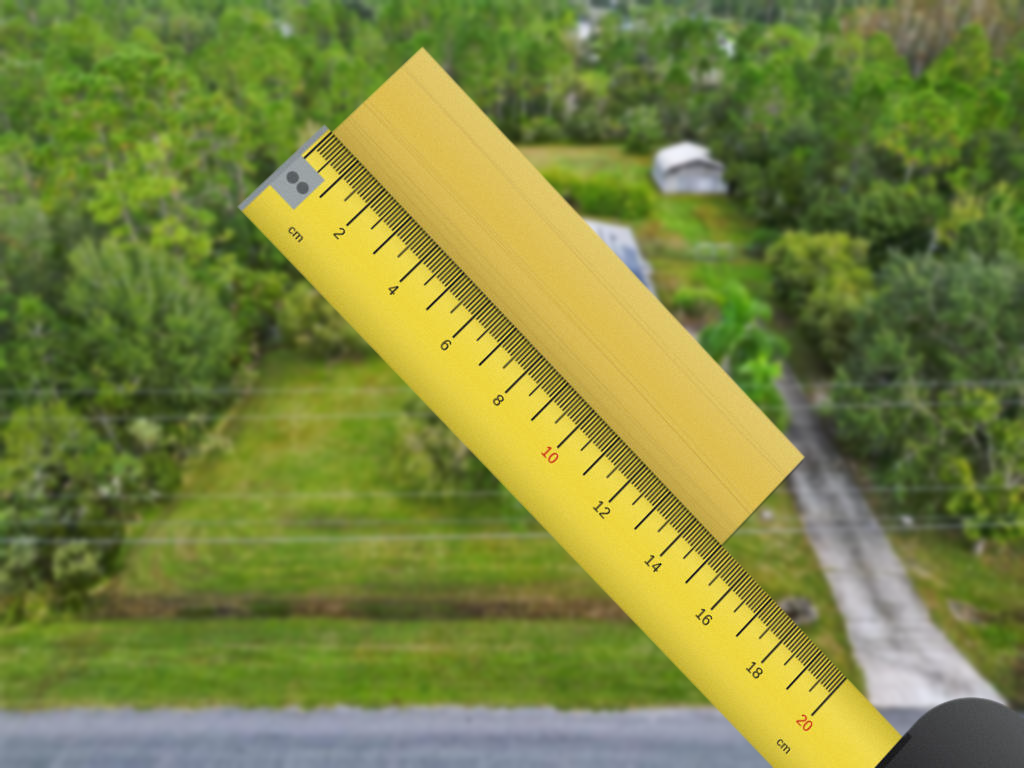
**15** cm
